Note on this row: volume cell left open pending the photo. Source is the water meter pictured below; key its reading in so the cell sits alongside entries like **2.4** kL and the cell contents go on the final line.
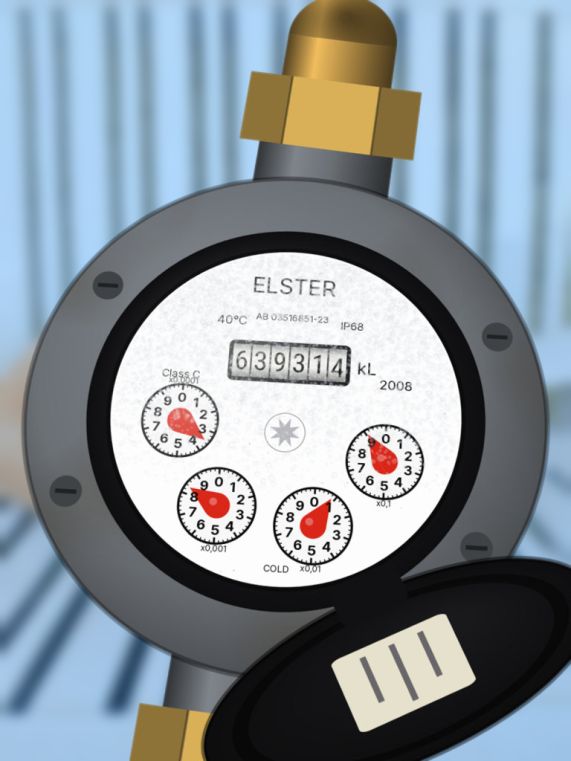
**639313.9083** kL
